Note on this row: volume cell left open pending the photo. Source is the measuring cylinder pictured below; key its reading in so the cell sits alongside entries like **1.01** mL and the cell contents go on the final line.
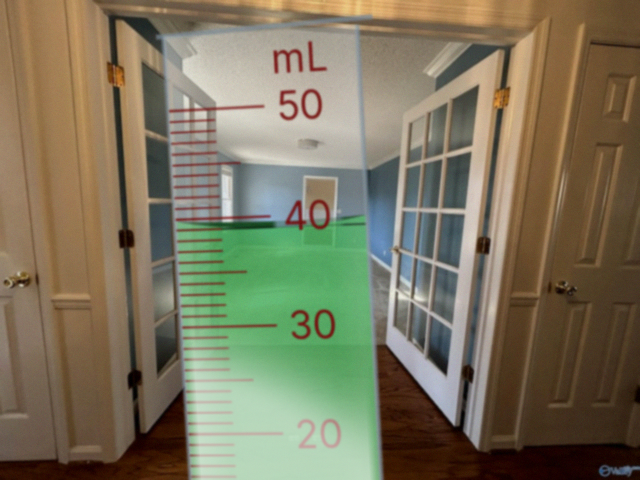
**39** mL
